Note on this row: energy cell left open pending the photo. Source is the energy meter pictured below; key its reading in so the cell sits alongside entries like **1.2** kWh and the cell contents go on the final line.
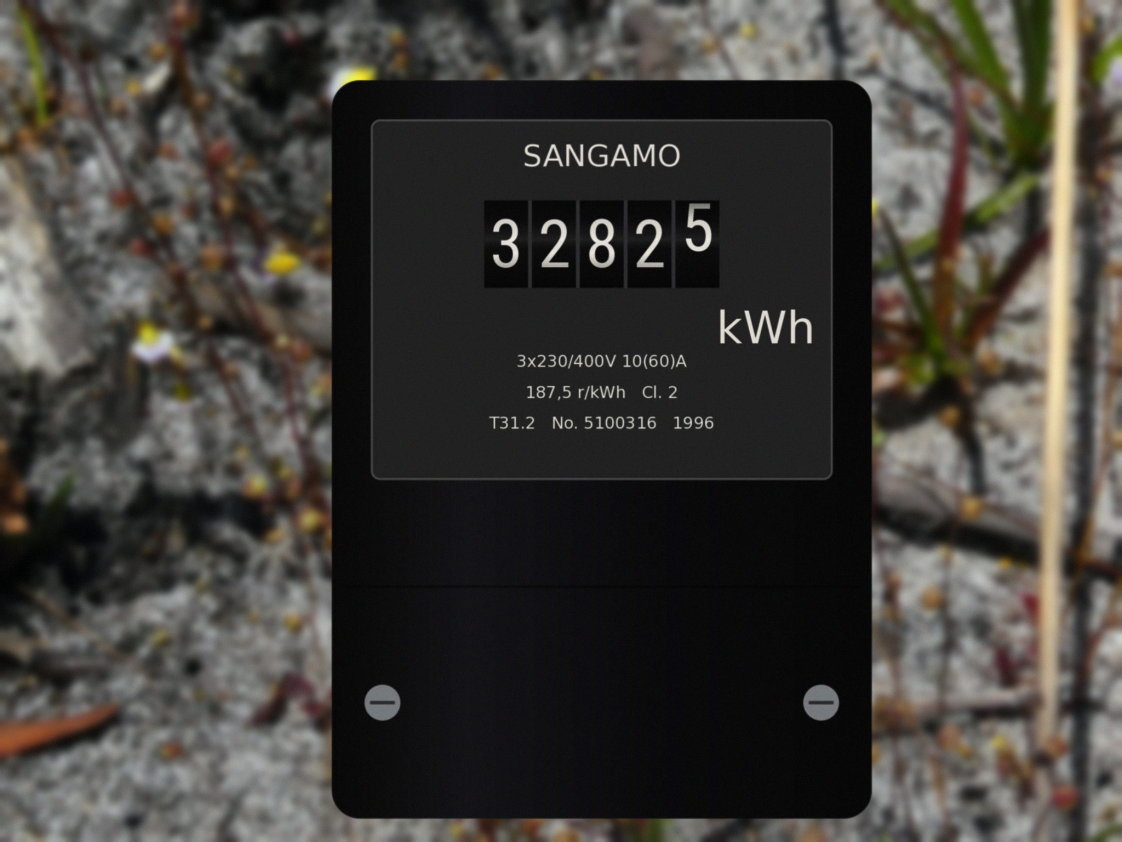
**32825** kWh
